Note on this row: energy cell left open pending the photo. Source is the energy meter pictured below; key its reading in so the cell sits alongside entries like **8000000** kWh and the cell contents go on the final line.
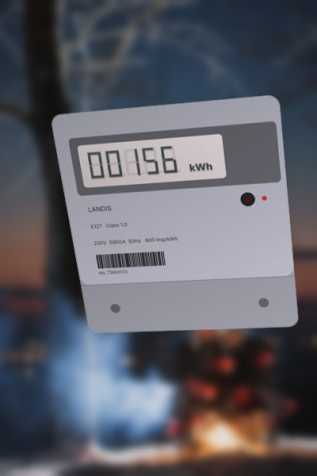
**156** kWh
